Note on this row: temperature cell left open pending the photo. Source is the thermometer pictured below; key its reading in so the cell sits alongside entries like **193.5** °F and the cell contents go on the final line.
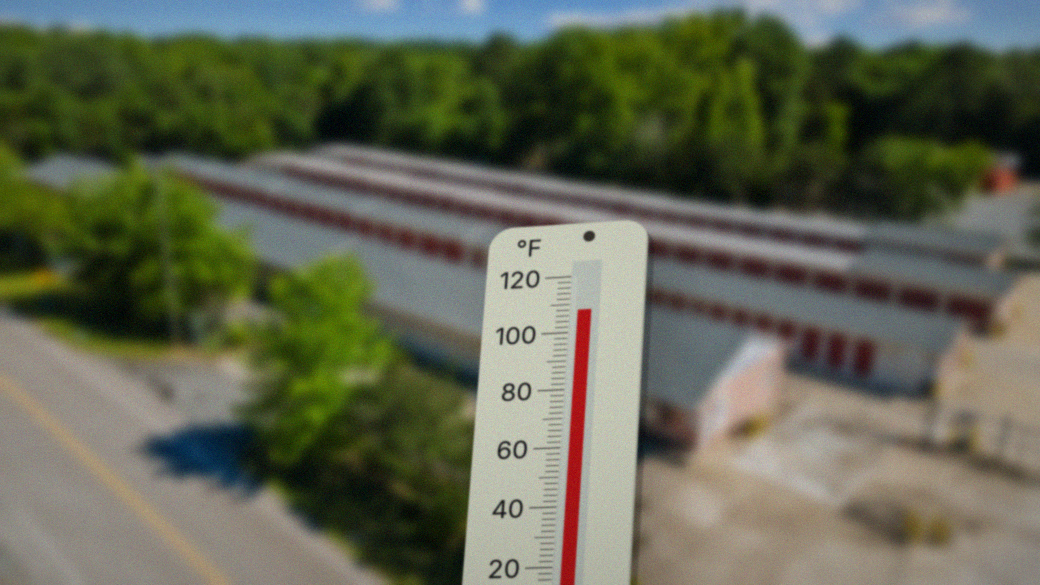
**108** °F
